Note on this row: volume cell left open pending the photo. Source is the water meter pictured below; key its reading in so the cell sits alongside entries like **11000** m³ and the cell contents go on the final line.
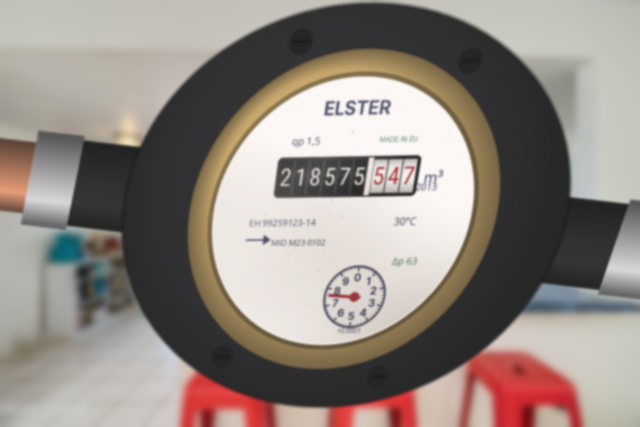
**218575.5477** m³
